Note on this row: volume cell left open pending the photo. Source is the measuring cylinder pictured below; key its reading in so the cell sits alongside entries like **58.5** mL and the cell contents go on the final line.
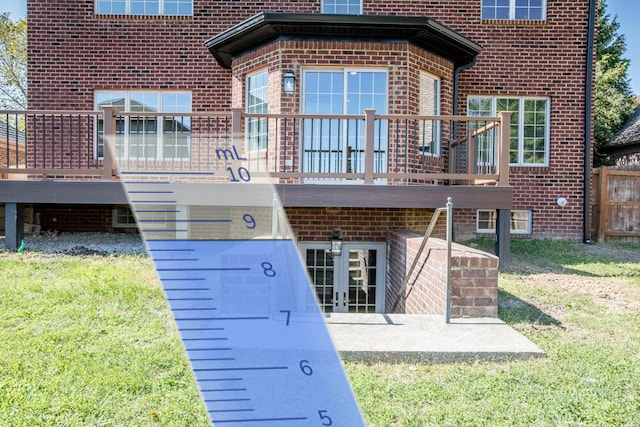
**8.6** mL
